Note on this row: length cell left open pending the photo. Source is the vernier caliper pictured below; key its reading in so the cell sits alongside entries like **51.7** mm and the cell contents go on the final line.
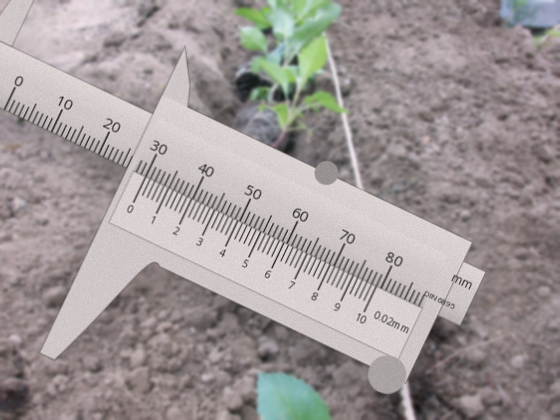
**30.0** mm
